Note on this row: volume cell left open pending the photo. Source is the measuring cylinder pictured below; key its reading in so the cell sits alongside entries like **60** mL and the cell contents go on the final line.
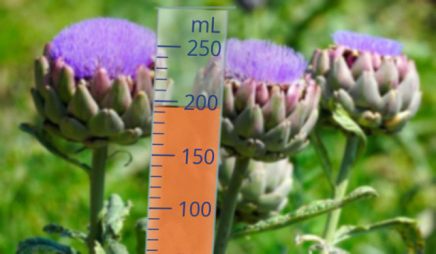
**195** mL
